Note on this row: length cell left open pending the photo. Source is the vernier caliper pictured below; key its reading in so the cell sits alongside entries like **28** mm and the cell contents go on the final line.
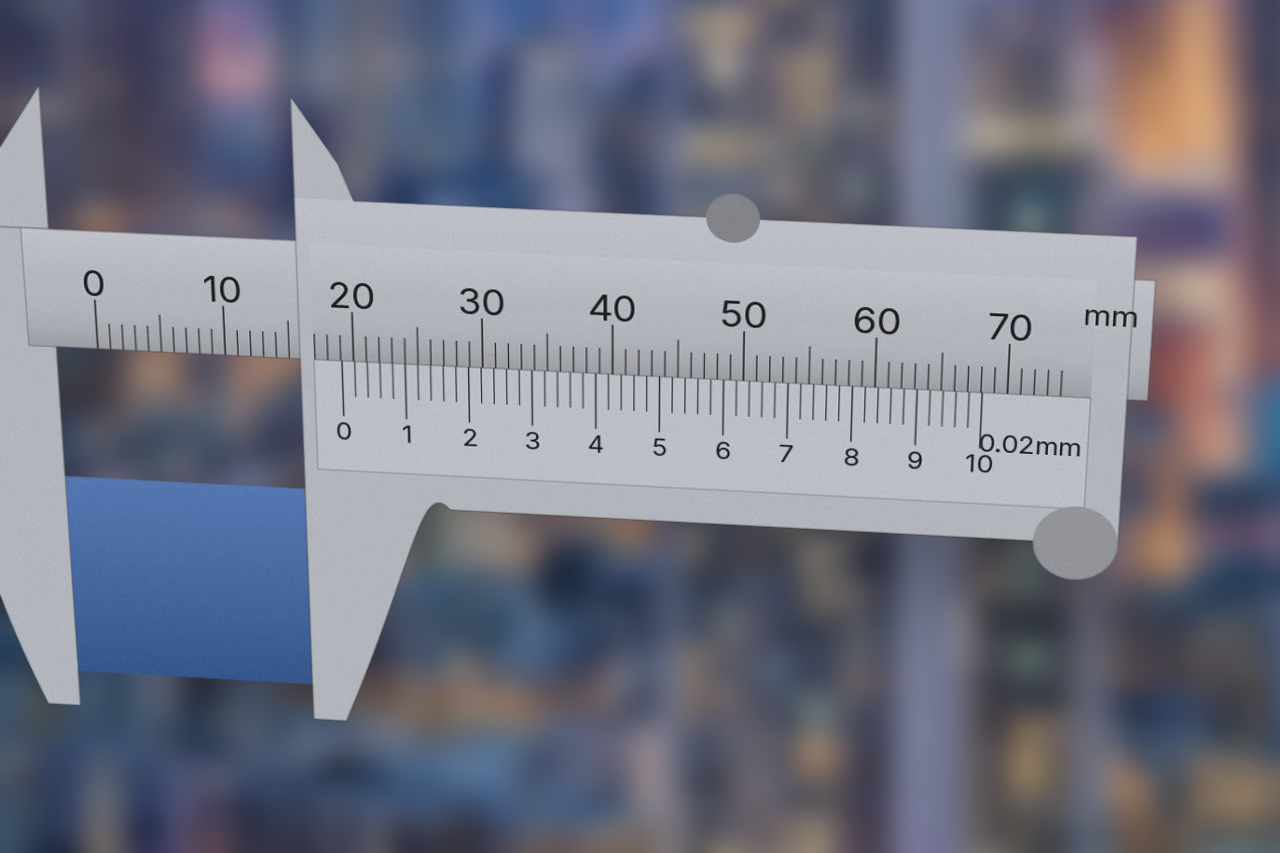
**19.1** mm
